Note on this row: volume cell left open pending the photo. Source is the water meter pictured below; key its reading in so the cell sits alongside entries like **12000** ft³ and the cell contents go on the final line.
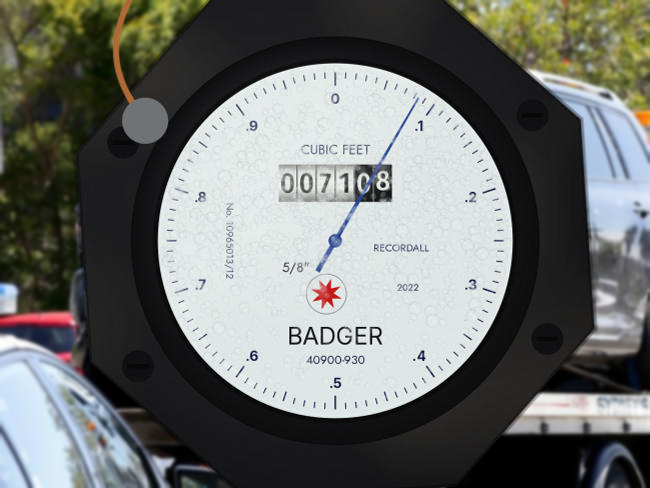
**7108.08** ft³
